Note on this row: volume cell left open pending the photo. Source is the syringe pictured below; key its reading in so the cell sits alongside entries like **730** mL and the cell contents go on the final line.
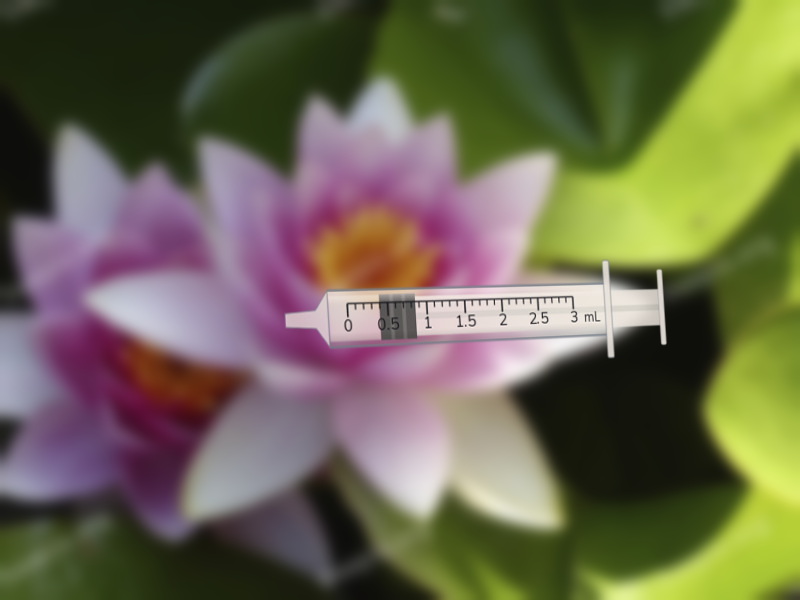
**0.4** mL
